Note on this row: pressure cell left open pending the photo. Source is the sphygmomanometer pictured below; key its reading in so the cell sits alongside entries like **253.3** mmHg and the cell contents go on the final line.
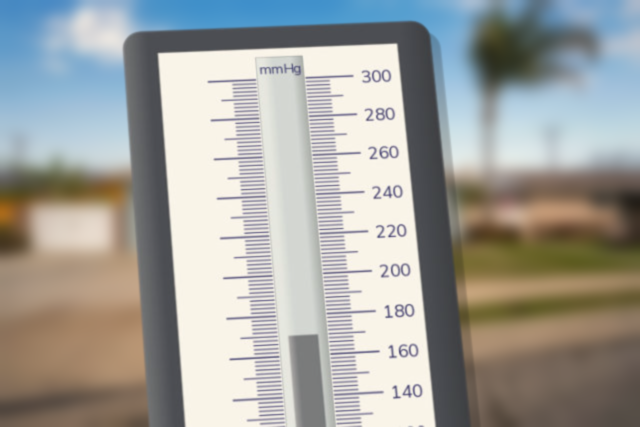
**170** mmHg
